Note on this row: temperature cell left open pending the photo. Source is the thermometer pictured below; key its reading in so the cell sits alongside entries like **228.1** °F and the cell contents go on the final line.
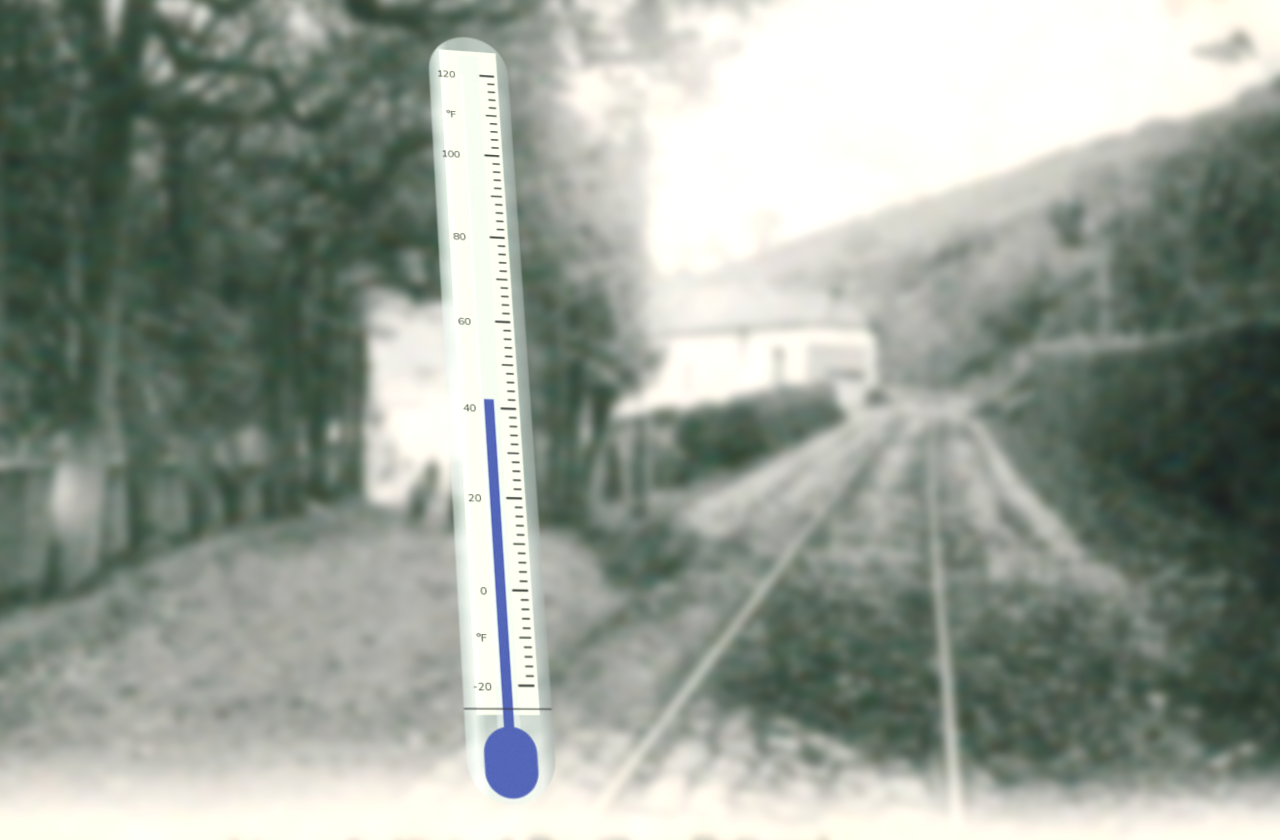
**42** °F
